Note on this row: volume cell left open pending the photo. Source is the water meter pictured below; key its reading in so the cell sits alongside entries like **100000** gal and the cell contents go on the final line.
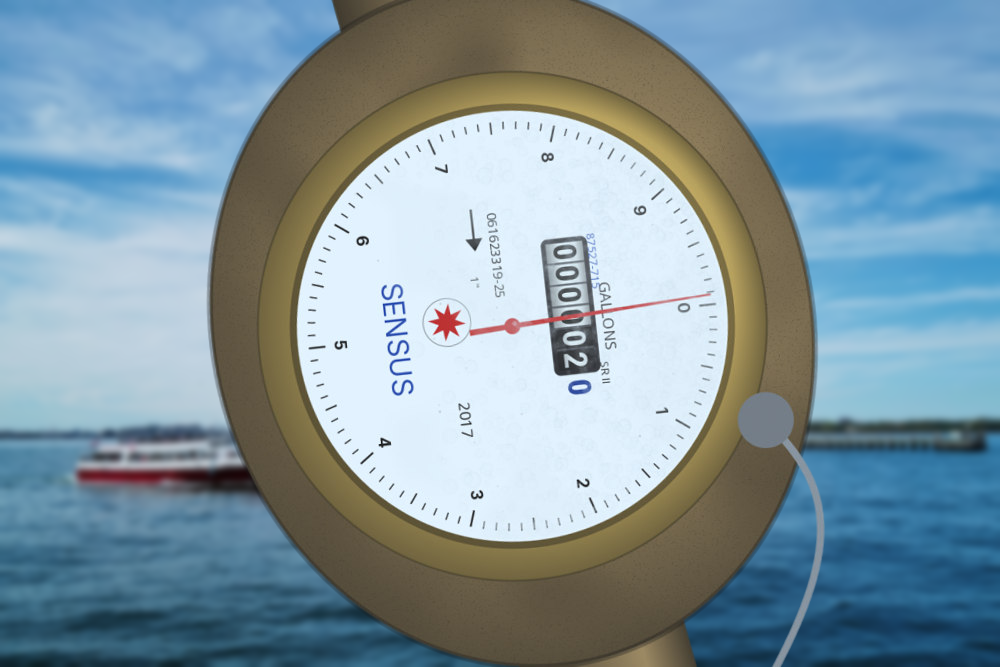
**19.9** gal
